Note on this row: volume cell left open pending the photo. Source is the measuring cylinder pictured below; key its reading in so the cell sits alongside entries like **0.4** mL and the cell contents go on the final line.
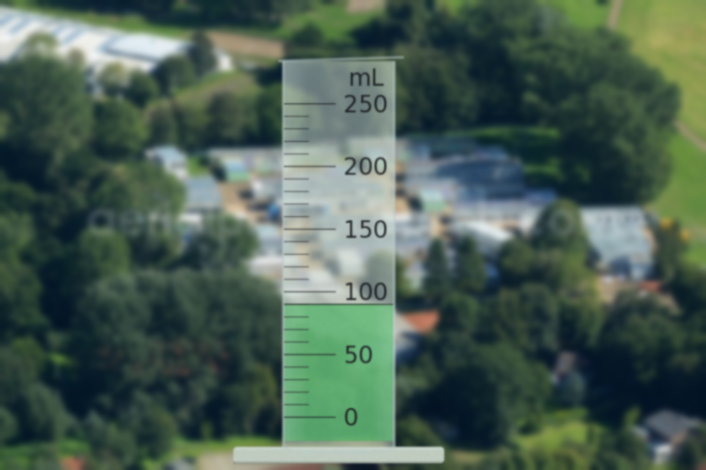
**90** mL
